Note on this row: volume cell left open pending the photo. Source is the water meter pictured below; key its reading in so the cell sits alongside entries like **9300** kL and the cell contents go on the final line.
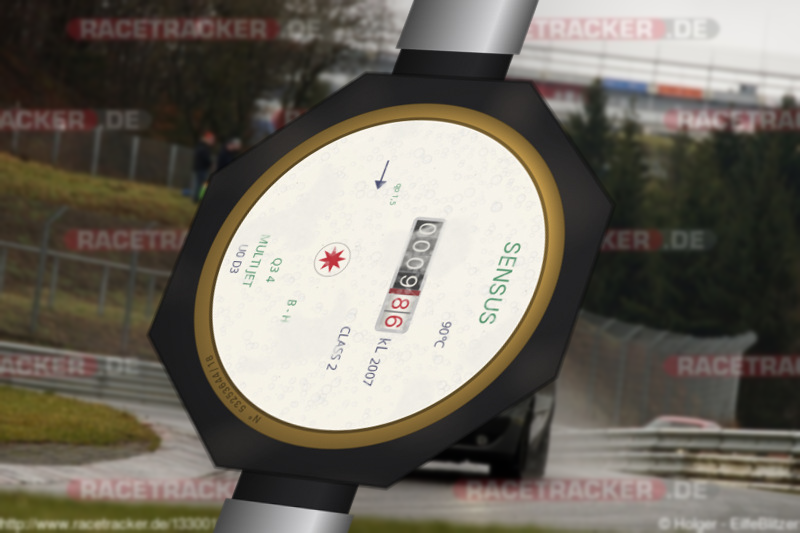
**9.86** kL
